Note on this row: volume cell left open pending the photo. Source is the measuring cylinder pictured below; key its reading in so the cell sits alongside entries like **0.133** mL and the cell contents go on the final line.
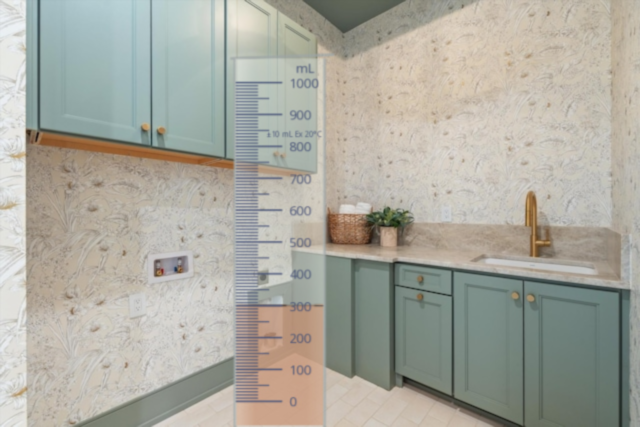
**300** mL
